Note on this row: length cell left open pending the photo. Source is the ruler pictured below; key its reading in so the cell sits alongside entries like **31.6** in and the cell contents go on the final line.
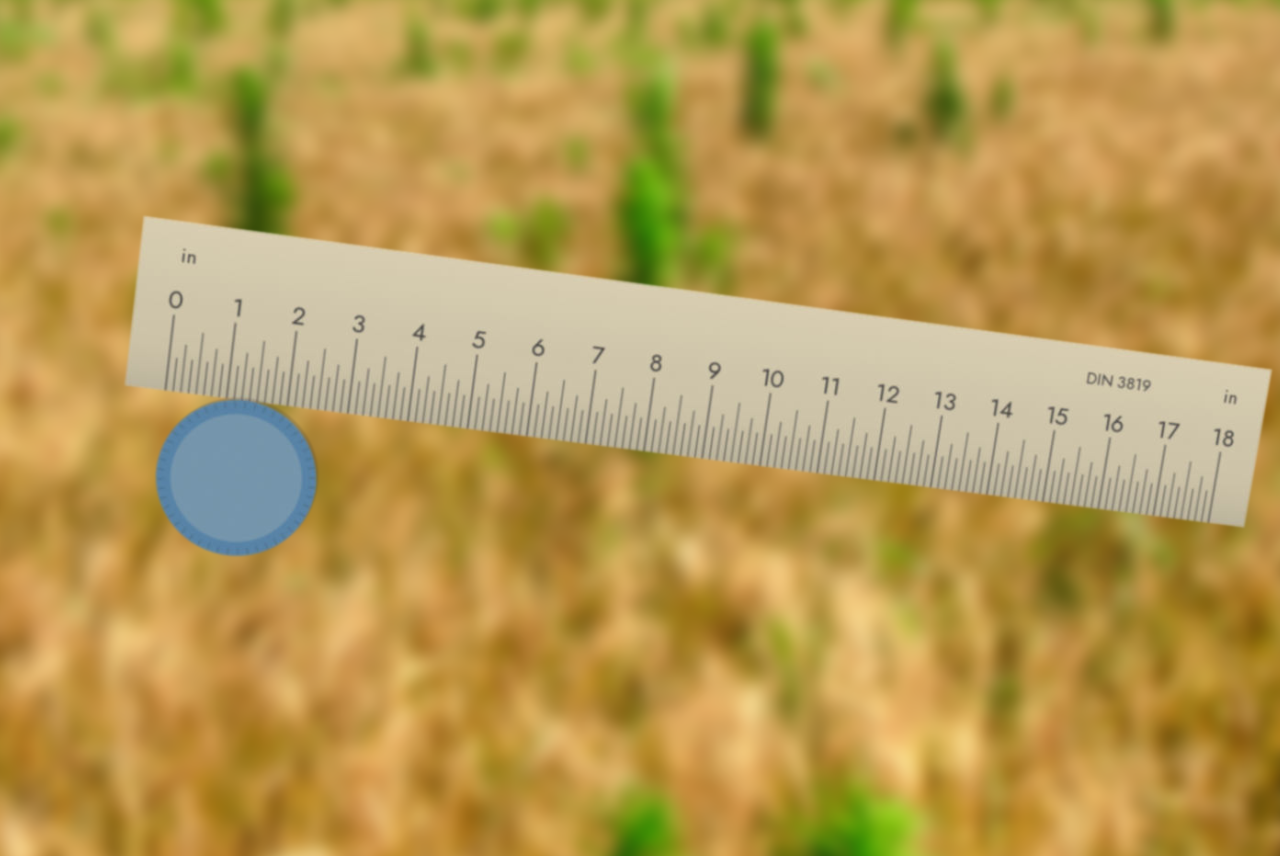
**2.625** in
